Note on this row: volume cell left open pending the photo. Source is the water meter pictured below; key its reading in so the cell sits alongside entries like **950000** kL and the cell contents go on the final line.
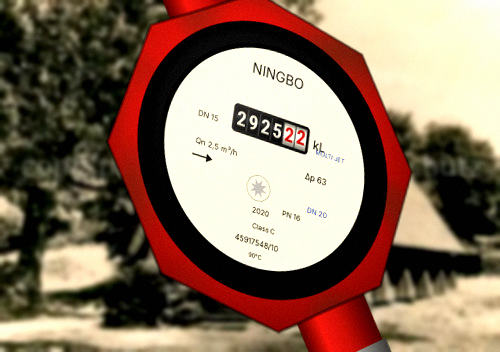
**2925.22** kL
